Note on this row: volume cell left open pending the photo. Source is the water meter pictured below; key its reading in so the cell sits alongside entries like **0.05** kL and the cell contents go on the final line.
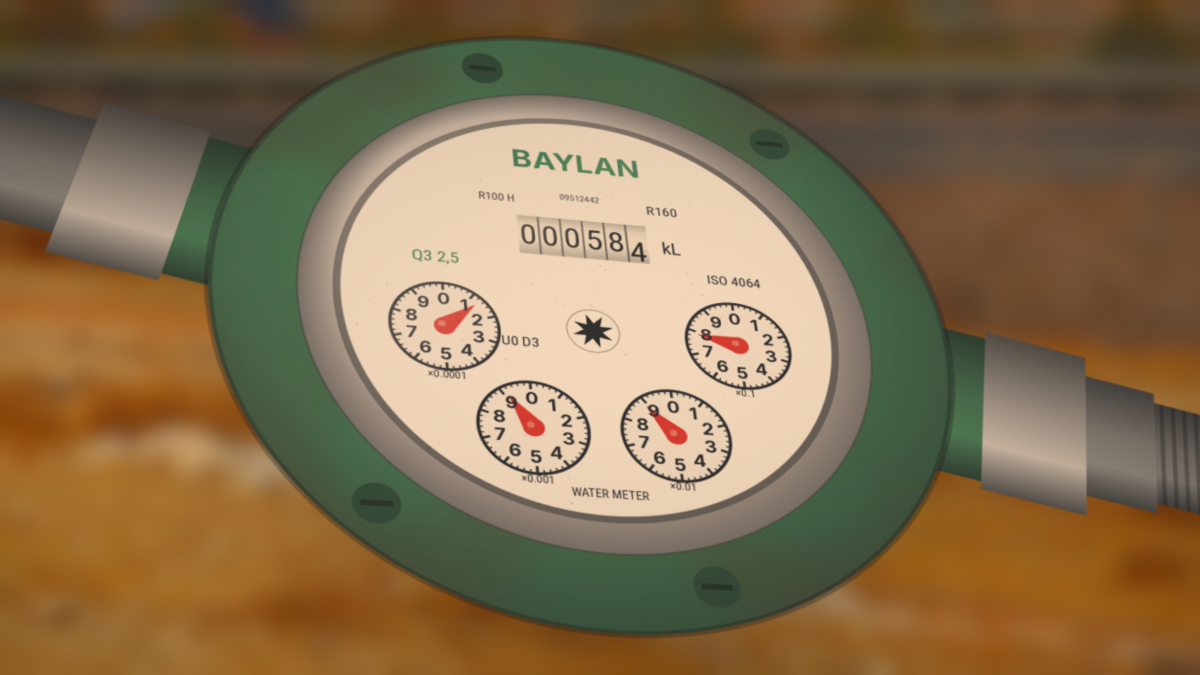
**583.7891** kL
